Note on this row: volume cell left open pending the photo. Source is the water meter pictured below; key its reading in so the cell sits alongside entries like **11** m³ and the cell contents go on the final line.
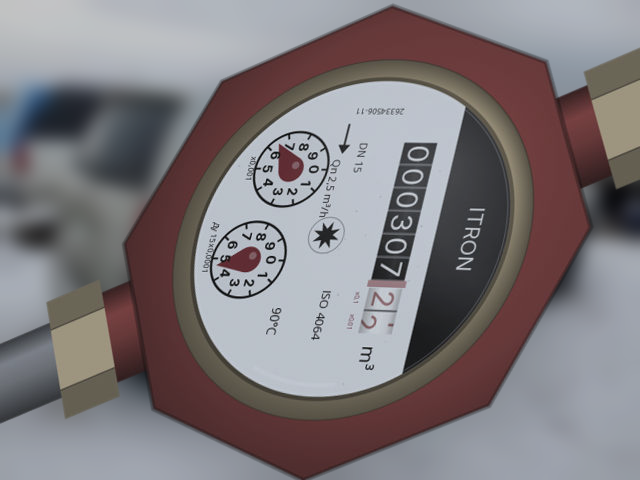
**307.2164** m³
